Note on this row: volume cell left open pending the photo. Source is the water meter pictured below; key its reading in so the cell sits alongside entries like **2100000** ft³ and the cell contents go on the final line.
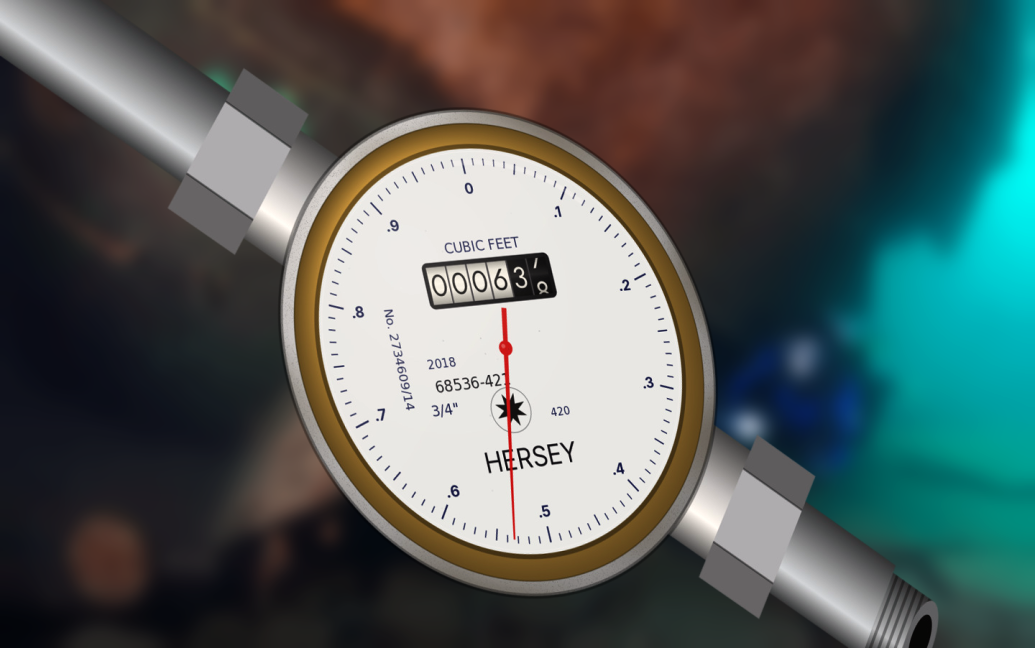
**637.53** ft³
